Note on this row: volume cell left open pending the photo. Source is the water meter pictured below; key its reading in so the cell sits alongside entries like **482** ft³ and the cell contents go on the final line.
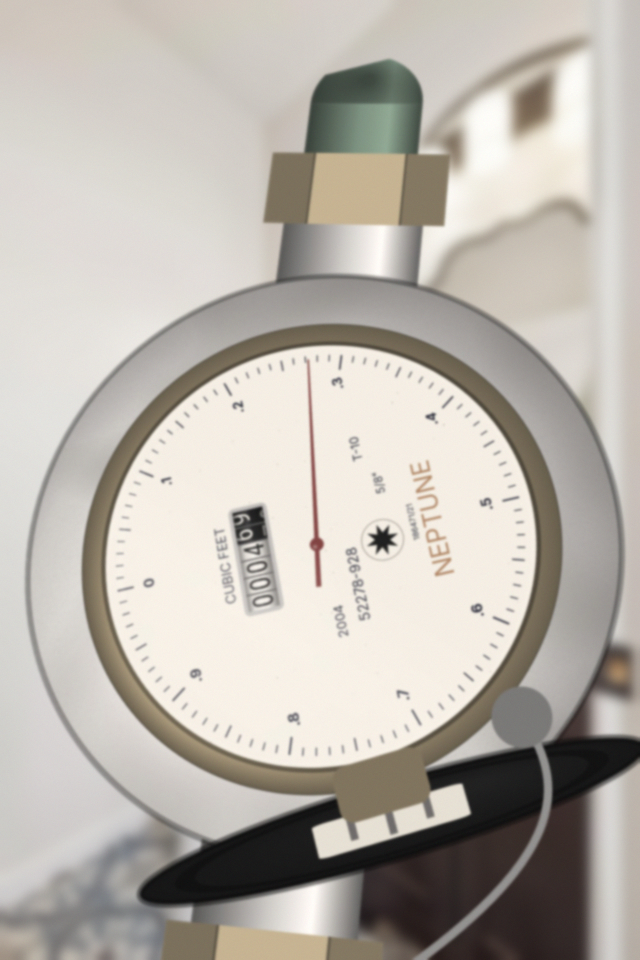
**469.27** ft³
